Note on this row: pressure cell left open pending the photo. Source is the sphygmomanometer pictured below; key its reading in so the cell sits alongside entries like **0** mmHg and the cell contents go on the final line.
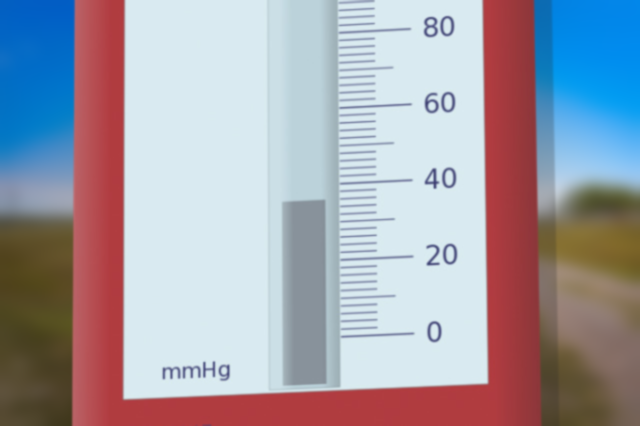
**36** mmHg
